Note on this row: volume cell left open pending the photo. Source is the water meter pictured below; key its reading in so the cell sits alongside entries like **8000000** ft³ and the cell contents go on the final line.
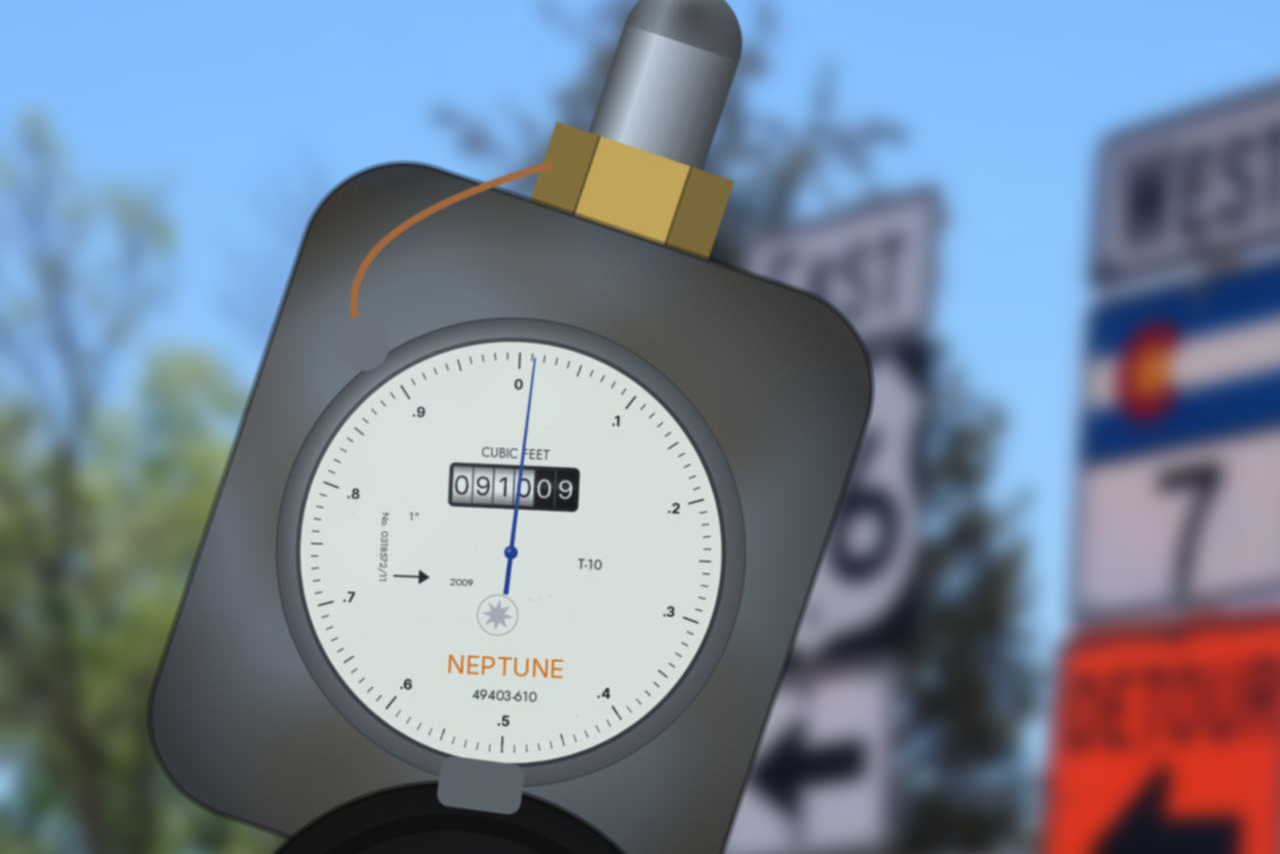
**91009.01** ft³
